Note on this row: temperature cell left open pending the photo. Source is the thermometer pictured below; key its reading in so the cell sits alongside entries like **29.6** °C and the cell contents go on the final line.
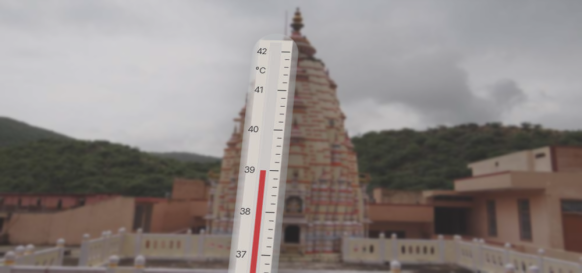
**39** °C
